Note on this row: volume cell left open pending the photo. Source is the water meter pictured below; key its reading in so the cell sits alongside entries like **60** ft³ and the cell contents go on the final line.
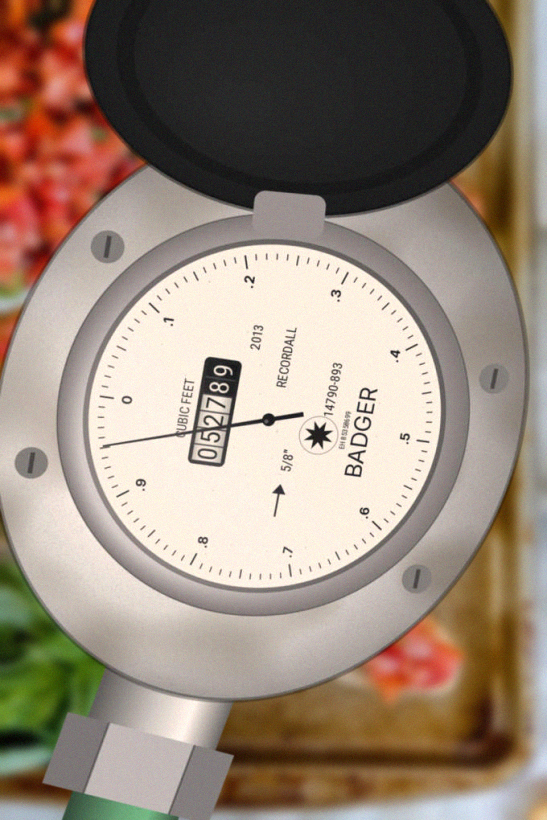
**52788.95** ft³
